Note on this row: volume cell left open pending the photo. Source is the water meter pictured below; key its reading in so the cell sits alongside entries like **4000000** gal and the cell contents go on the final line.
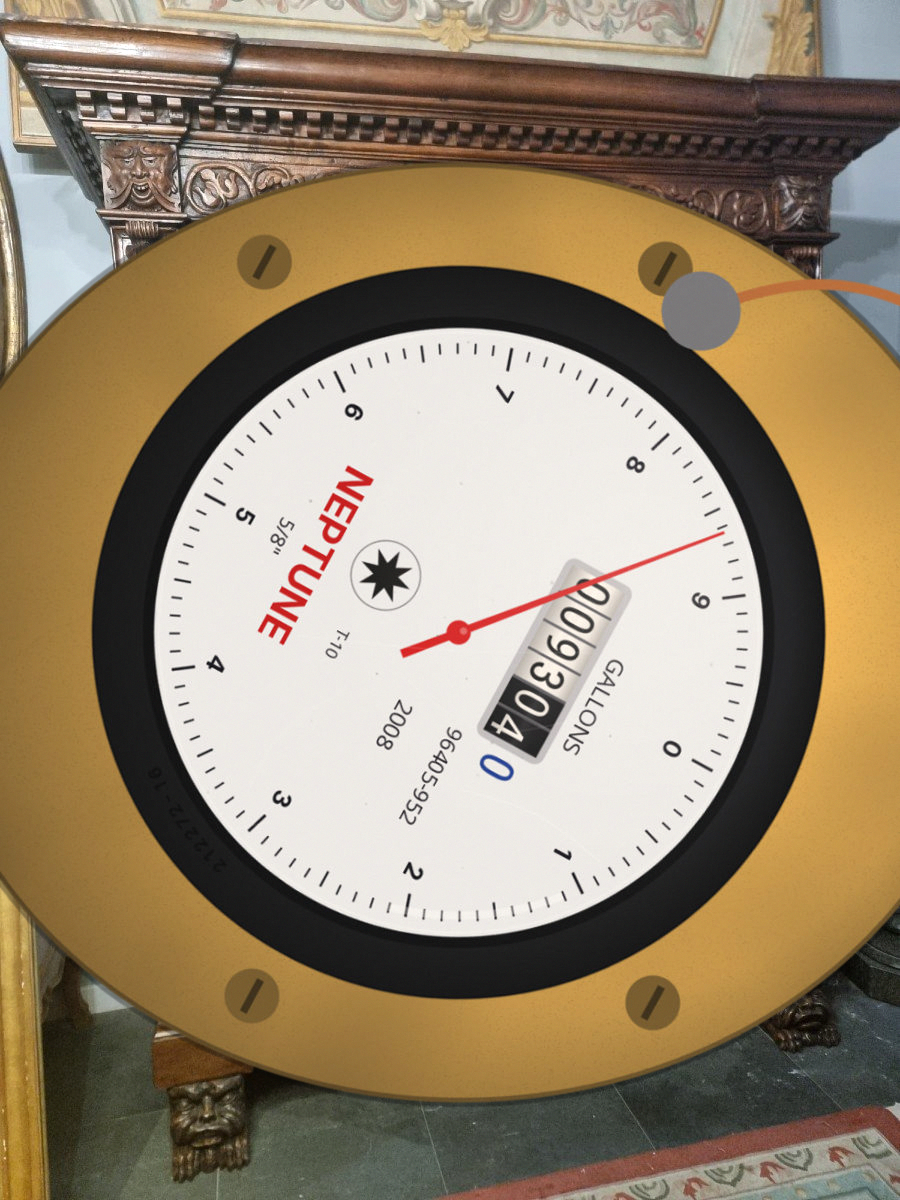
**93038.6** gal
